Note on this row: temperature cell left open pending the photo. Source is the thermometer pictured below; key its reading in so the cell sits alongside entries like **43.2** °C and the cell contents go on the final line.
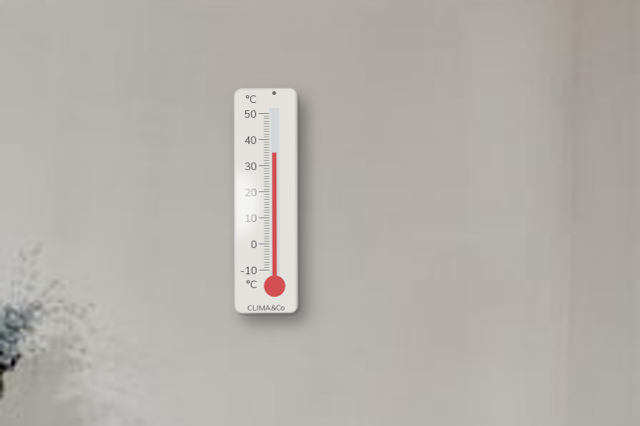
**35** °C
